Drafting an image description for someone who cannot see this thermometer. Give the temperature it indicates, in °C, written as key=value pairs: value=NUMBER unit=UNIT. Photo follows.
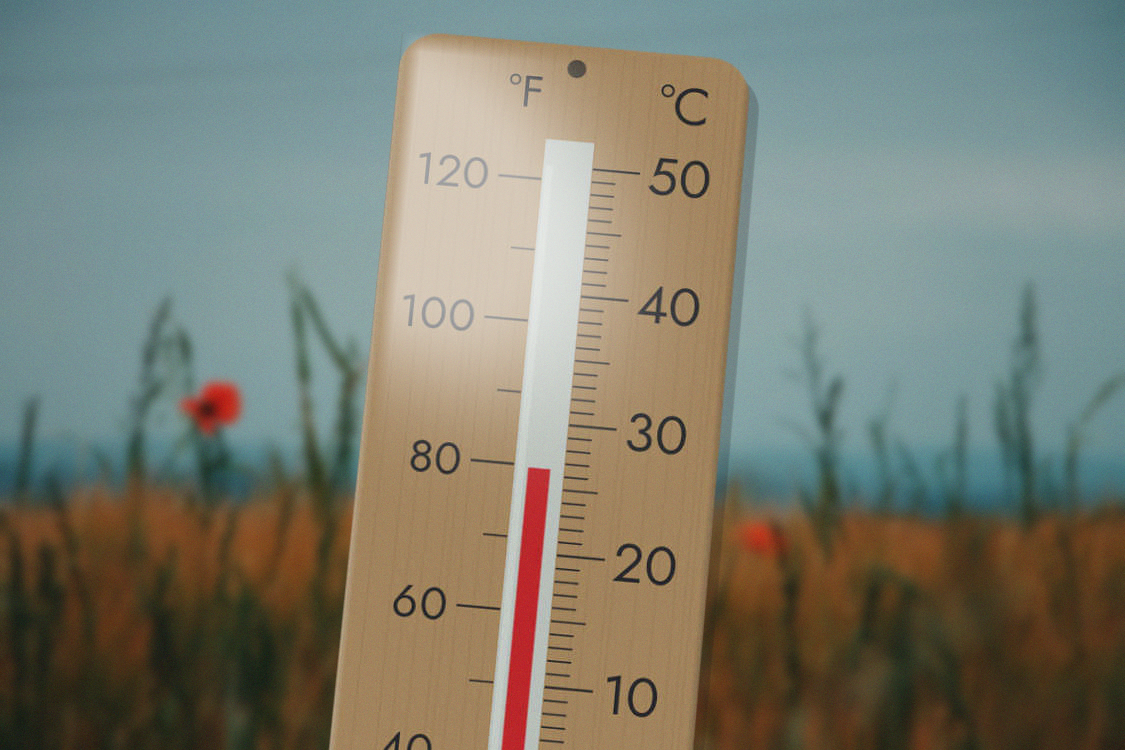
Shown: value=26.5 unit=°C
